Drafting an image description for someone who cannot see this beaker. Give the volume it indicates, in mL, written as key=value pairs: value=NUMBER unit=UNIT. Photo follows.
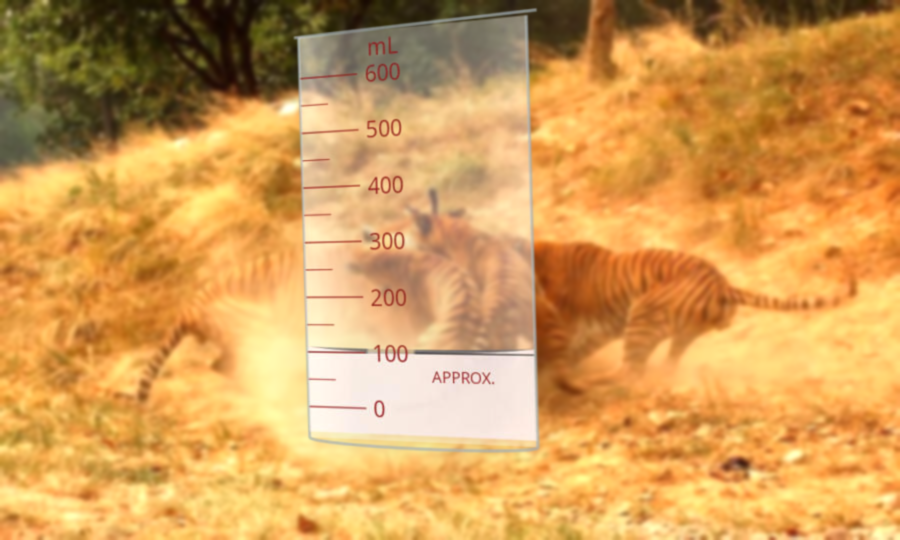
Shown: value=100 unit=mL
